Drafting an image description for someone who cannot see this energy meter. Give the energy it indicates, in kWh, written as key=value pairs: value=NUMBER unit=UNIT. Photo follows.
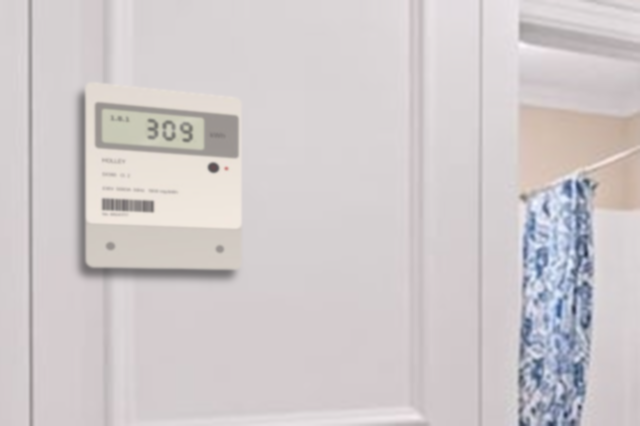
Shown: value=309 unit=kWh
